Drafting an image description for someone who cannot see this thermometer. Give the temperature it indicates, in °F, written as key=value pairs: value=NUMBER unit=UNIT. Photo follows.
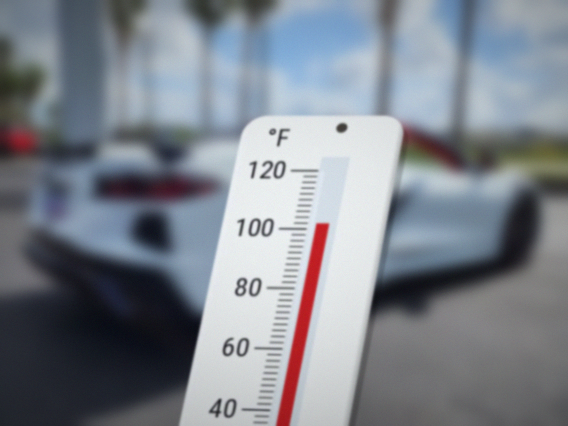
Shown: value=102 unit=°F
